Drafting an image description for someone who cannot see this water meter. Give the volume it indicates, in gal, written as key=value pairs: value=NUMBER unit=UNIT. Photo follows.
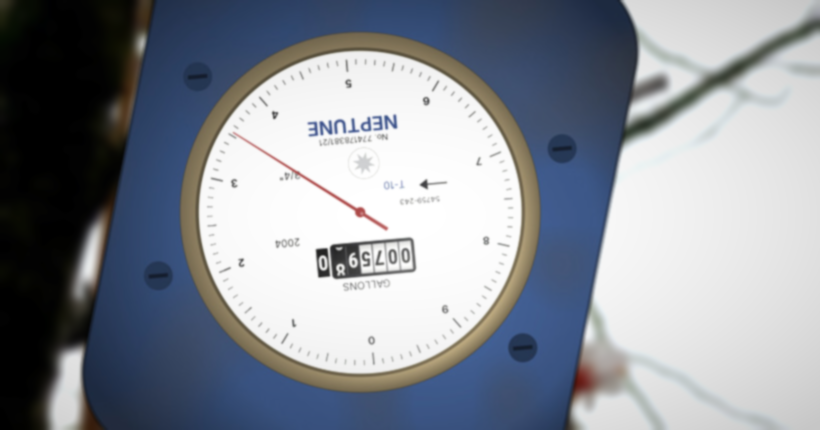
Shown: value=75983.5 unit=gal
